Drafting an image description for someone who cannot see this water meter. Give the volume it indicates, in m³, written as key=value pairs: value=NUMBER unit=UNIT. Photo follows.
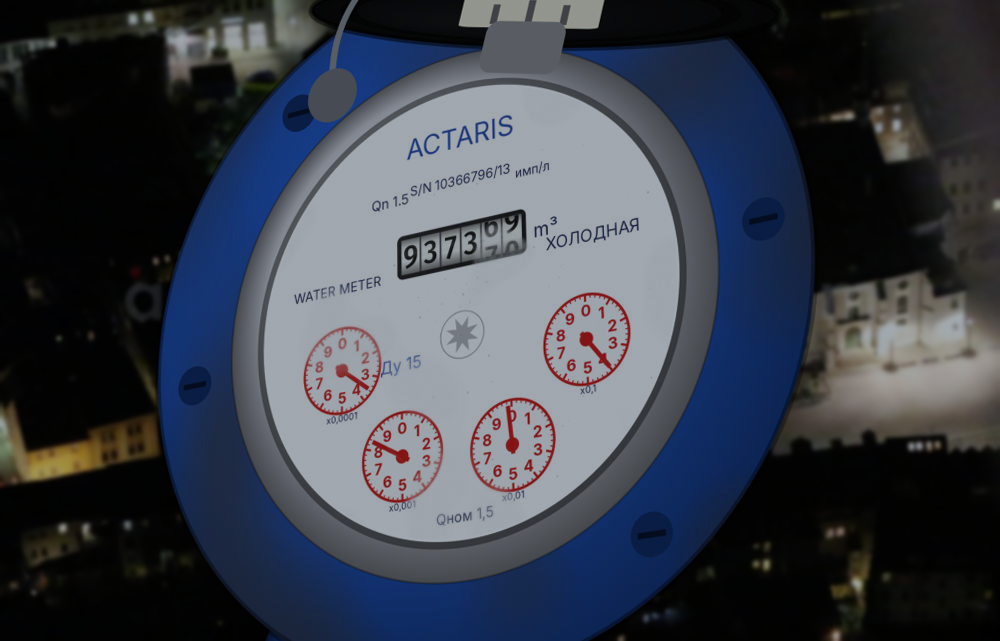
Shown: value=937369.3983 unit=m³
